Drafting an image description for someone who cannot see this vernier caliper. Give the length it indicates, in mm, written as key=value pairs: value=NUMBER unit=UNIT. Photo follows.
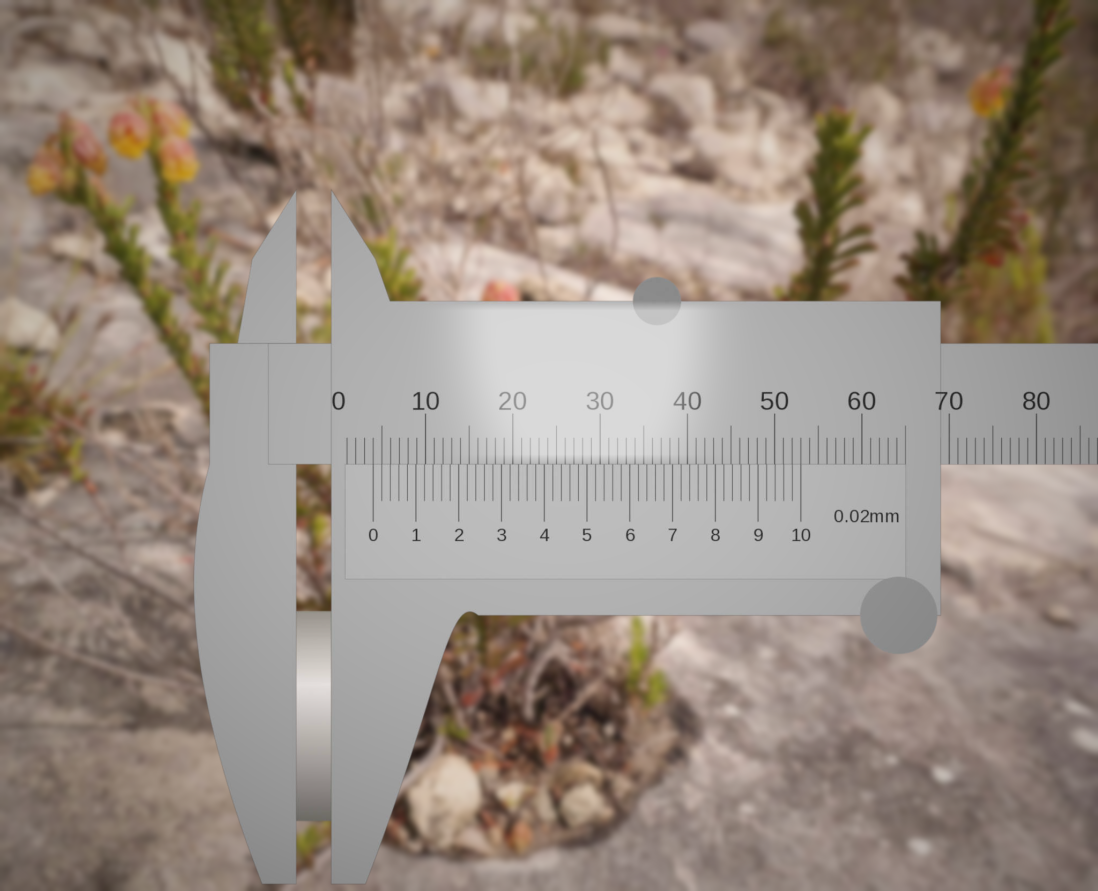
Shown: value=4.0 unit=mm
